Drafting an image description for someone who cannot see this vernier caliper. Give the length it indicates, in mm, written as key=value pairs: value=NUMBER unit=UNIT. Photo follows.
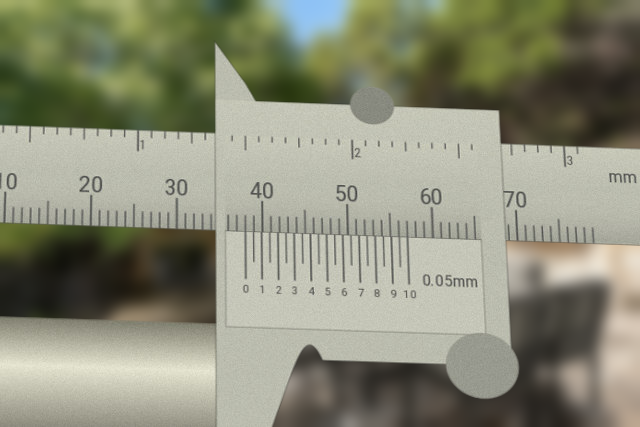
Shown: value=38.0 unit=mm
